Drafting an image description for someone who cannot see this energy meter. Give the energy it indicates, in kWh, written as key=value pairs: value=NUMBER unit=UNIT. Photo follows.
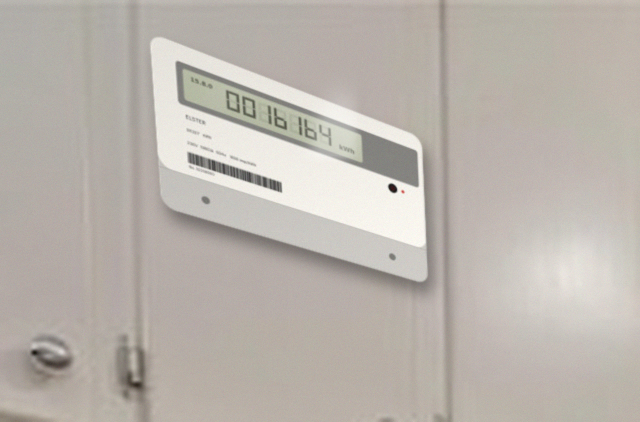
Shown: value=16164 unit=kWh
